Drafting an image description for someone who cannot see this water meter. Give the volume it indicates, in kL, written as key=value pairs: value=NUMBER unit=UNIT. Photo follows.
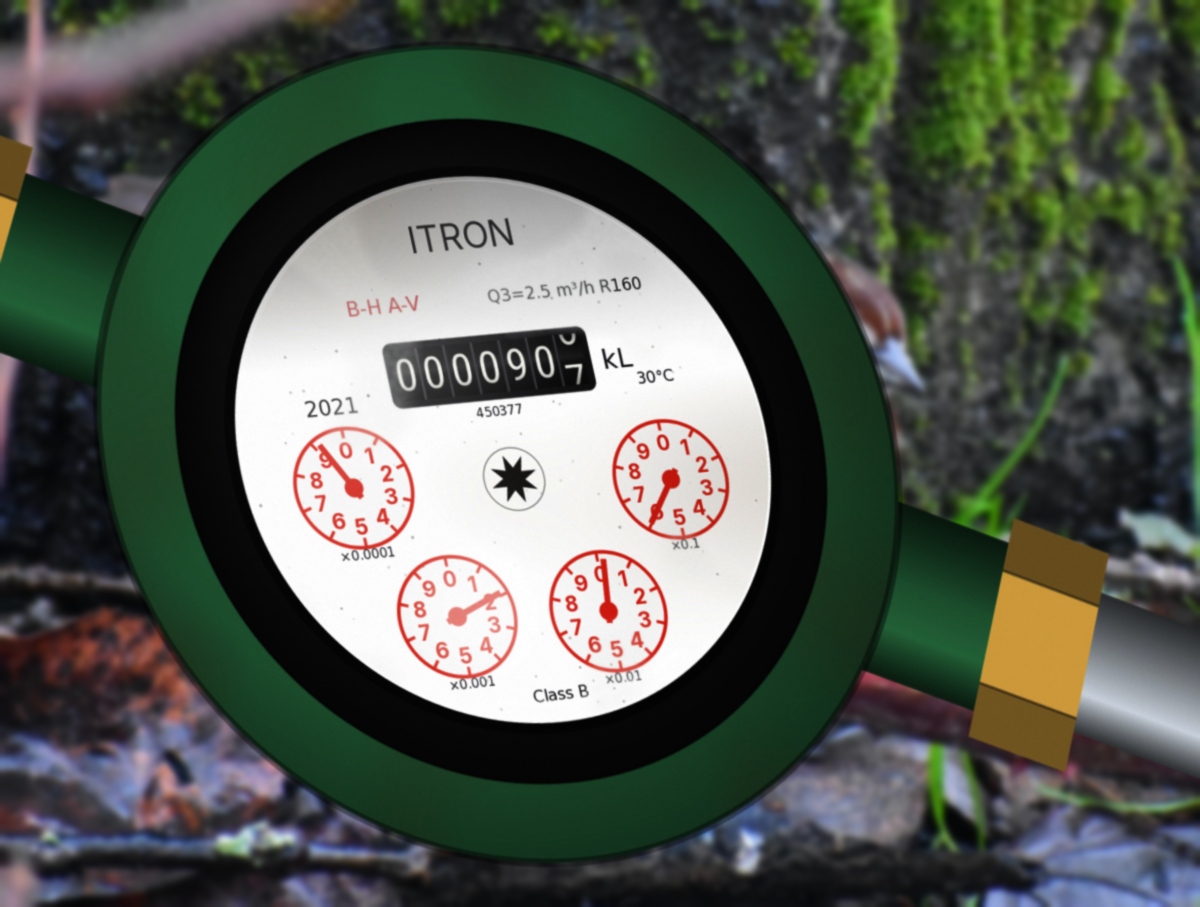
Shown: value=906.6019 unit=kL
